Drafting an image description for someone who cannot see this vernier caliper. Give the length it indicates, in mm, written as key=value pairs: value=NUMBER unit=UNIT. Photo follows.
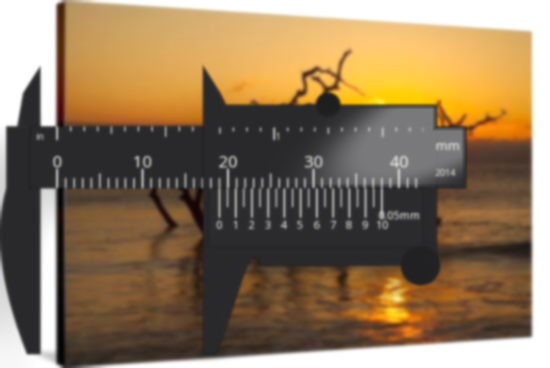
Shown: value=19.0 unit=mm
